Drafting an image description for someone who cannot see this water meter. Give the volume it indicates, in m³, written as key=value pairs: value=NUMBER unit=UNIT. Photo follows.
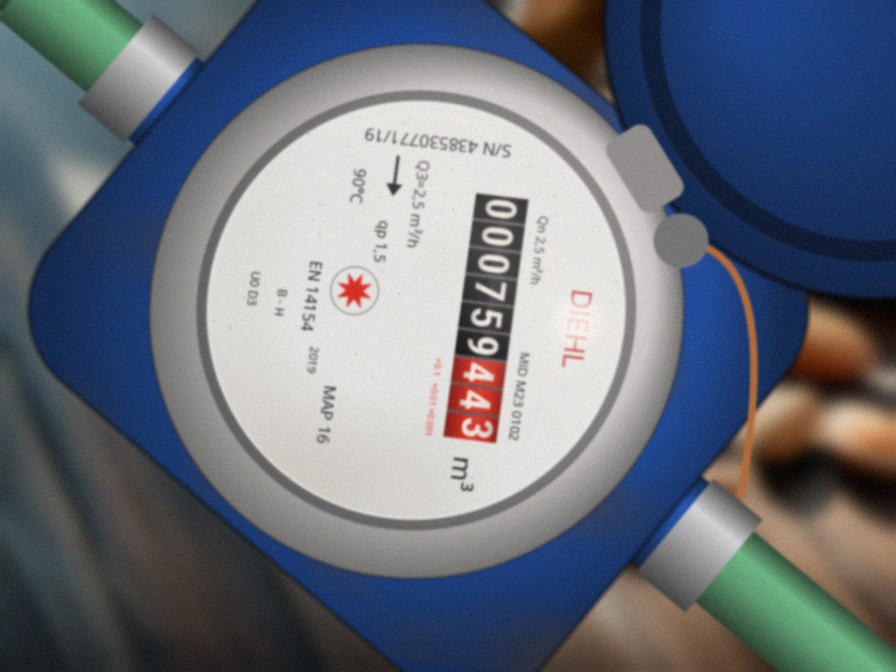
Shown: value=759.443 unit=m³
